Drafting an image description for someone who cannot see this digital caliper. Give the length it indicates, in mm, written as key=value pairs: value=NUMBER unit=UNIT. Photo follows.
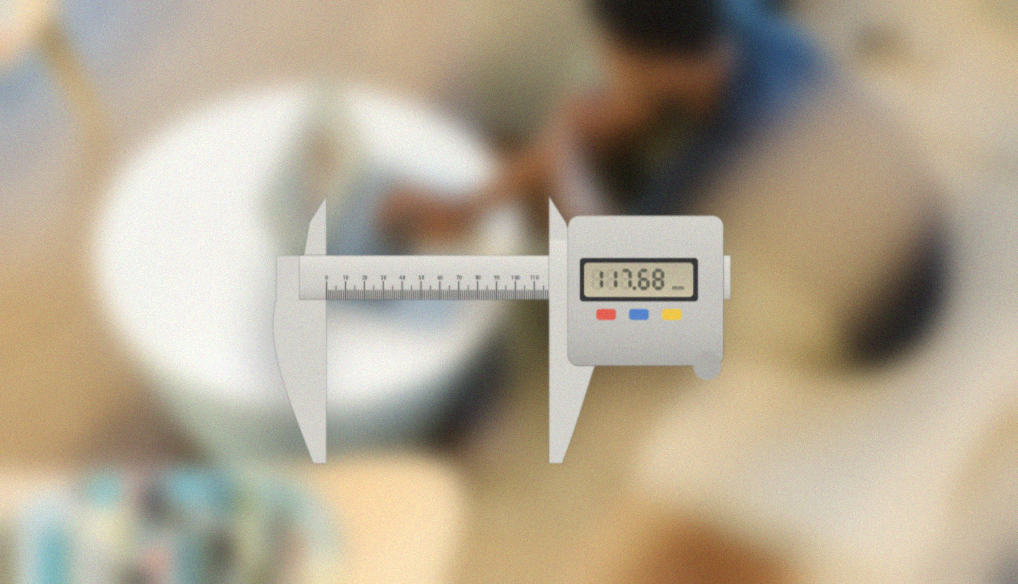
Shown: value=117.68 unit=mm
